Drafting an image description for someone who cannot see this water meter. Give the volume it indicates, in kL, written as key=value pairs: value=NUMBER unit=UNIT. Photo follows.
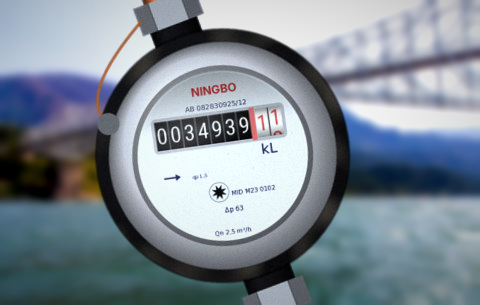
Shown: value=34939.11 unit=kL
